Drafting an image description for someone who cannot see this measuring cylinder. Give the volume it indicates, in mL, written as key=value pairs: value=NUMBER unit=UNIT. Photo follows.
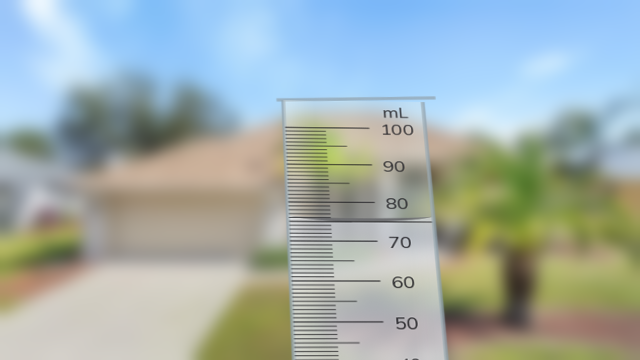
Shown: value=75 unit=mL
